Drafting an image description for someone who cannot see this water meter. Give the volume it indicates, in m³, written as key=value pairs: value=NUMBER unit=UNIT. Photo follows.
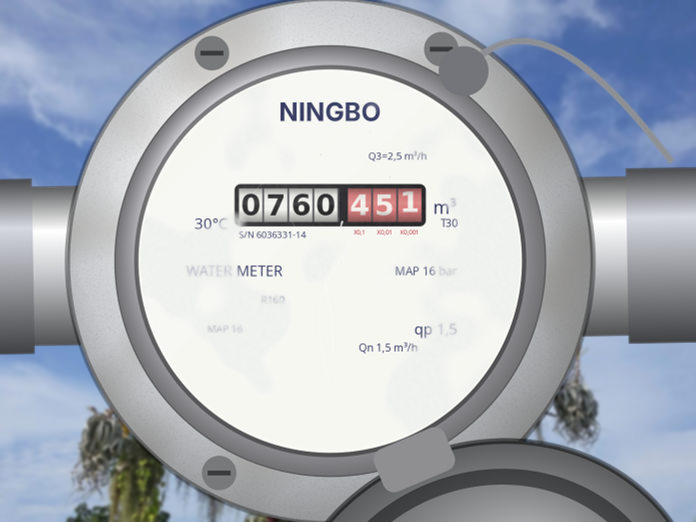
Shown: value=760.451 unit=m³
